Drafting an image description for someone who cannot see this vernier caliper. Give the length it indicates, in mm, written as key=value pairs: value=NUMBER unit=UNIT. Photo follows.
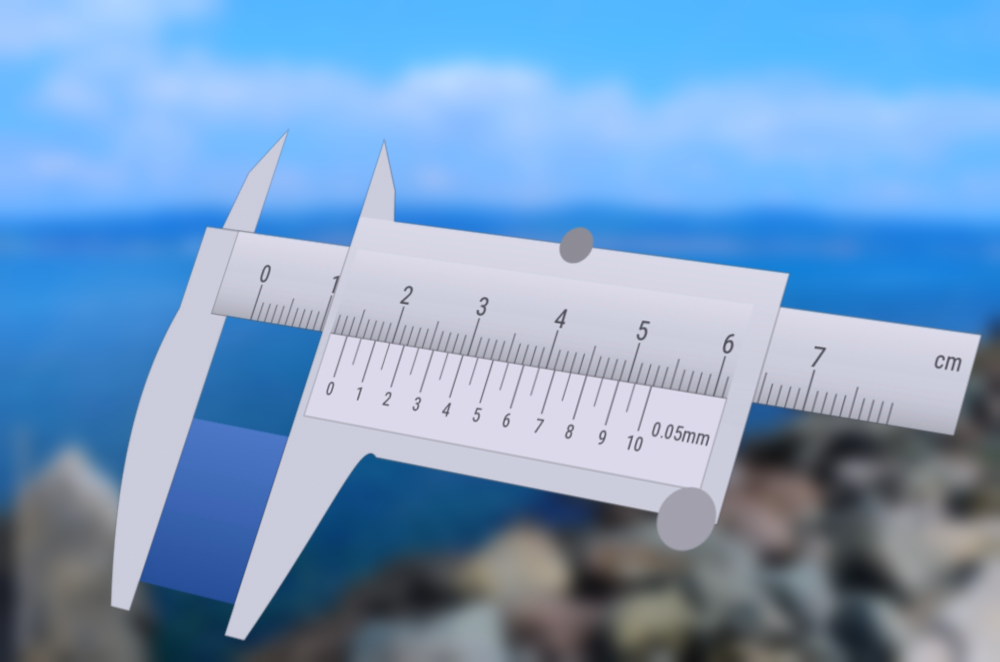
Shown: value=13.8 unit=mm
